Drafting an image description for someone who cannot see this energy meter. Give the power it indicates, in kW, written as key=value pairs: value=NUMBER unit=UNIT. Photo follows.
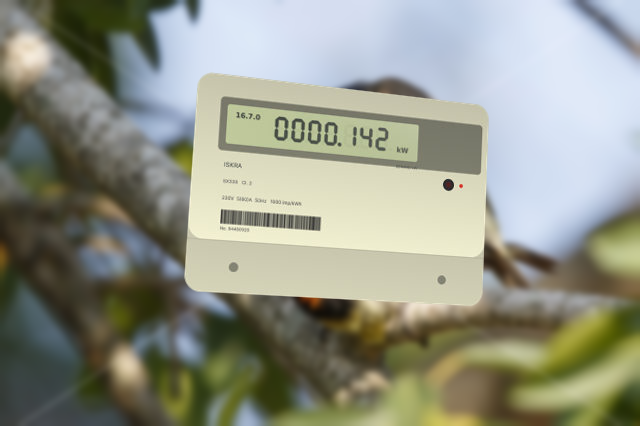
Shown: value=0.142 unit=kW
